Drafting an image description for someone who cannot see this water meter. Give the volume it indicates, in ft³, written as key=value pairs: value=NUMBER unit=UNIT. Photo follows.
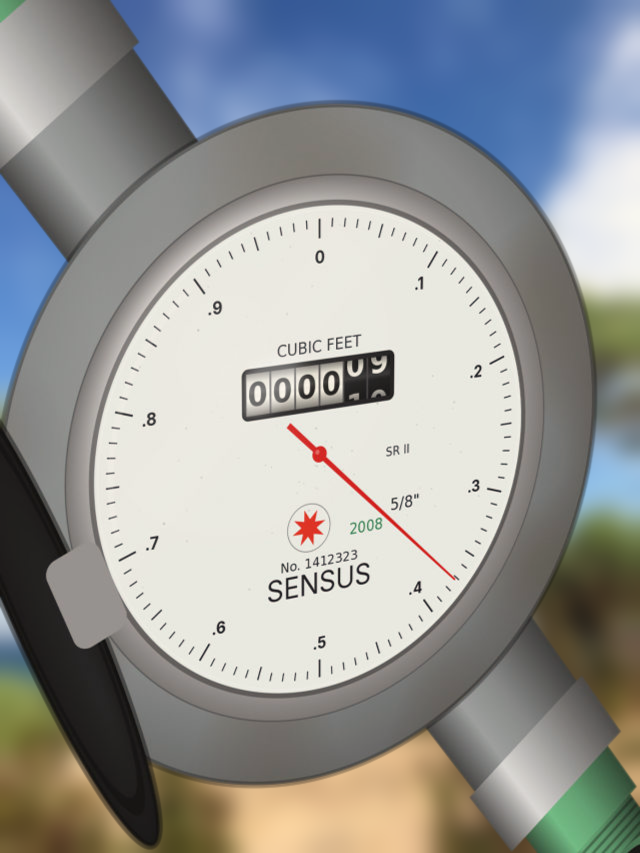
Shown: value=9.37 unit=ft³
